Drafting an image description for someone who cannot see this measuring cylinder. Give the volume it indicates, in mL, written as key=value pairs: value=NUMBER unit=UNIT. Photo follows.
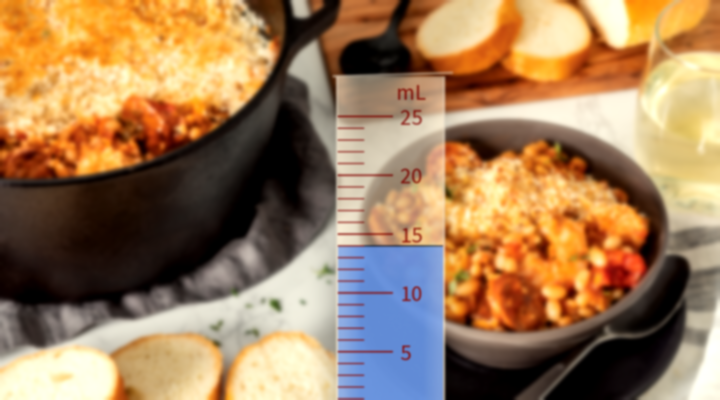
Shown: value=14 unit=mL
